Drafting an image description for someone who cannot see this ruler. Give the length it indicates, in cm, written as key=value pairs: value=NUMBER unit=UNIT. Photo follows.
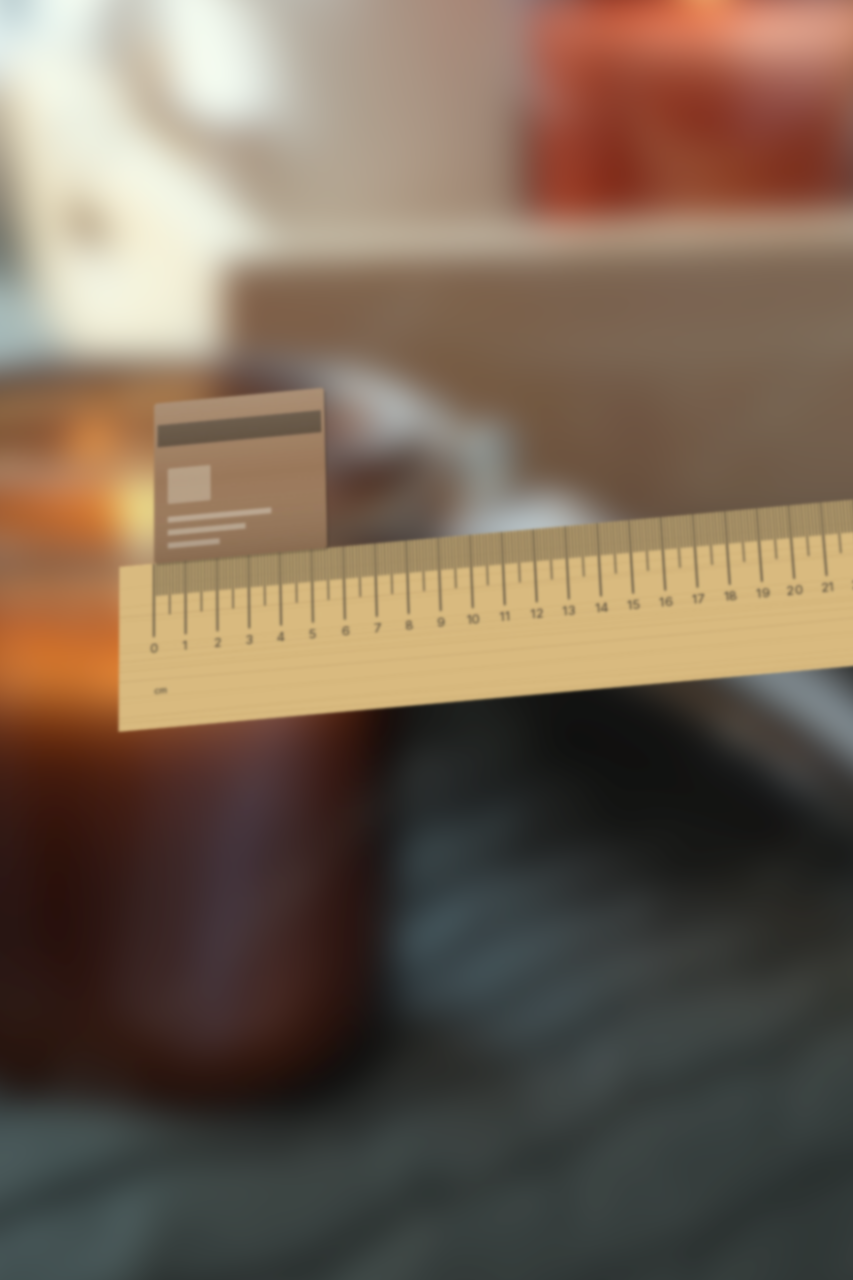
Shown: value=5.5 unit=cm
